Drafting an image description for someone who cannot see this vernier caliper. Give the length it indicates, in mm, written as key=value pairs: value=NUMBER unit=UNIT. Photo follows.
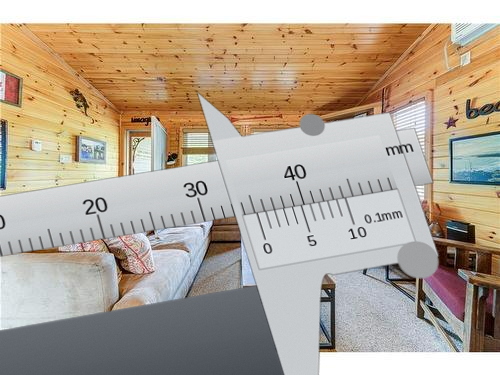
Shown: value=35.2 unit=mm
